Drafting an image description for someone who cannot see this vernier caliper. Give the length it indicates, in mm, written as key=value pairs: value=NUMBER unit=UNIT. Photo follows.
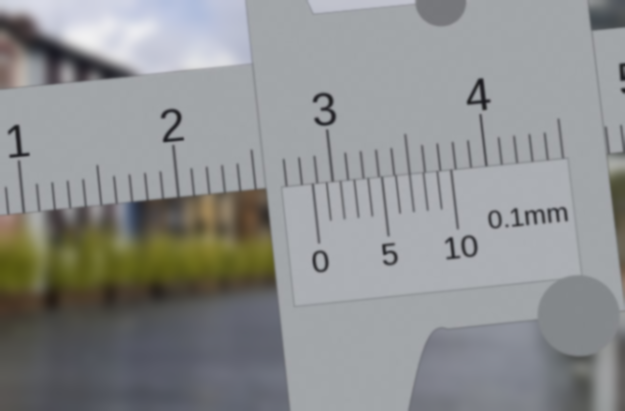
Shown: value=28.7 unit=mm
